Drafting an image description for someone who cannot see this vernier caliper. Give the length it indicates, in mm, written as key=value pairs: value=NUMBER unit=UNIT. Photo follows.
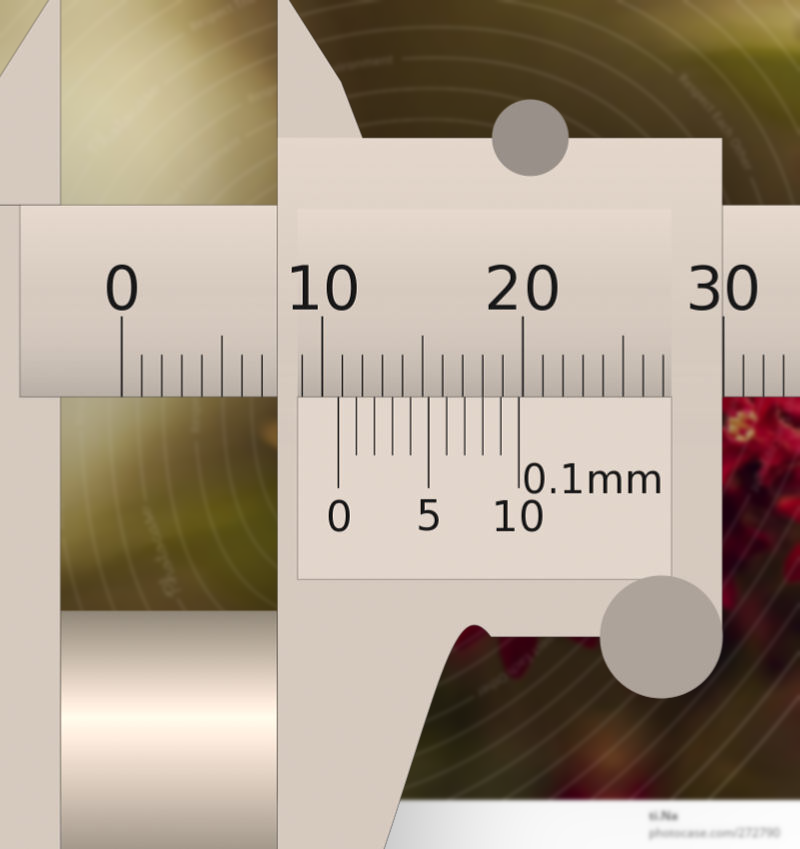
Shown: value=10.8 unit=mm
